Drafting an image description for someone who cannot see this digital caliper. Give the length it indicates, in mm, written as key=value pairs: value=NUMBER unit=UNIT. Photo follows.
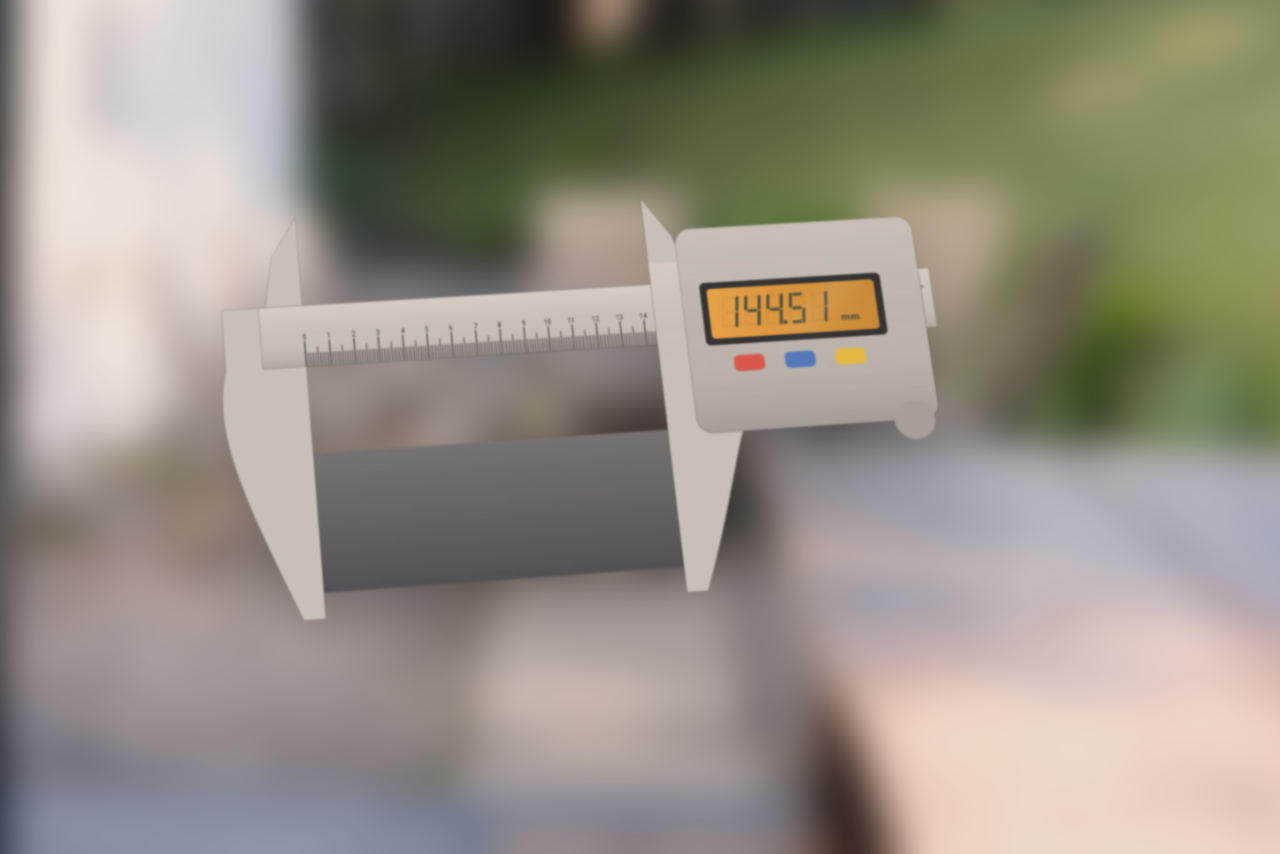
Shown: value=144.51 unit=mm
